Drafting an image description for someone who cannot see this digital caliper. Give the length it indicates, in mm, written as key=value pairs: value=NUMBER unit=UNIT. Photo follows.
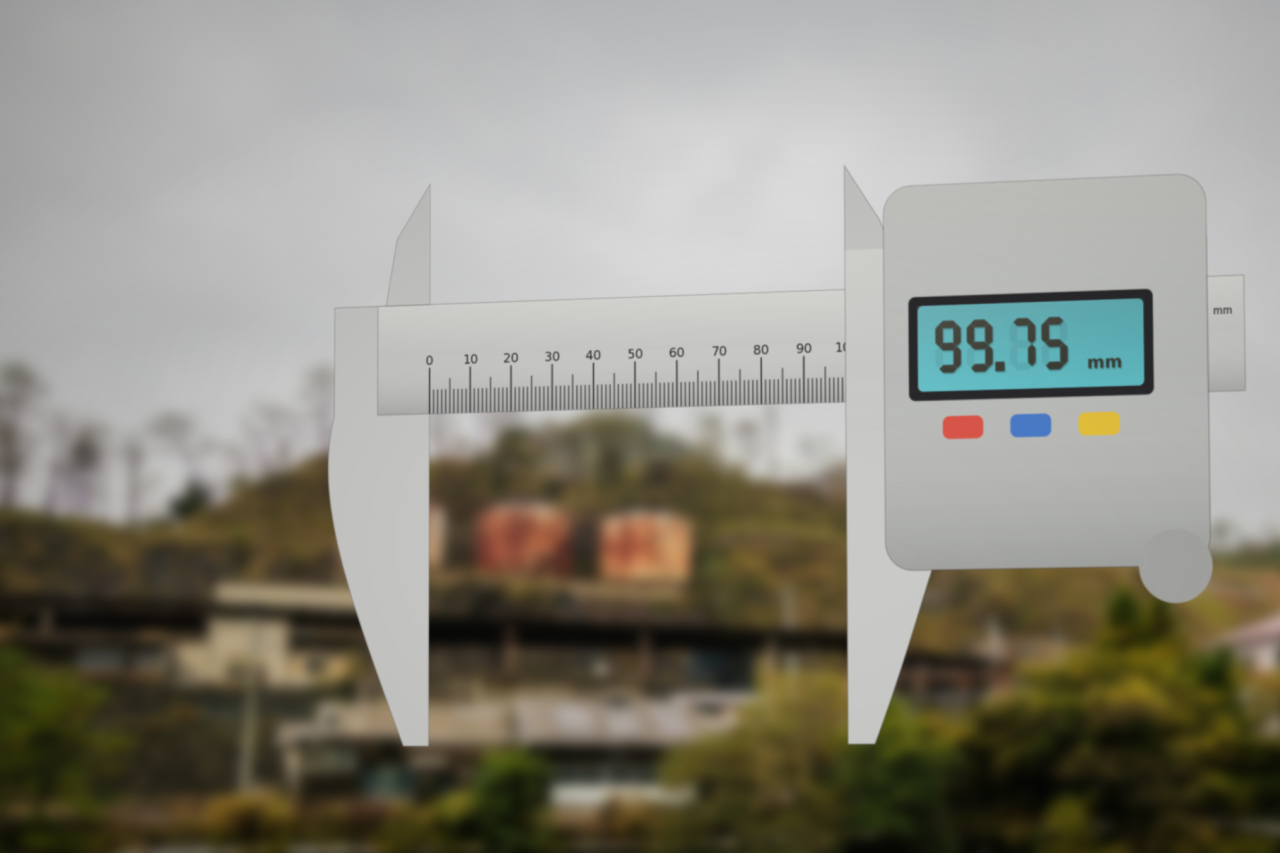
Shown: value=99.75 unit=mm
